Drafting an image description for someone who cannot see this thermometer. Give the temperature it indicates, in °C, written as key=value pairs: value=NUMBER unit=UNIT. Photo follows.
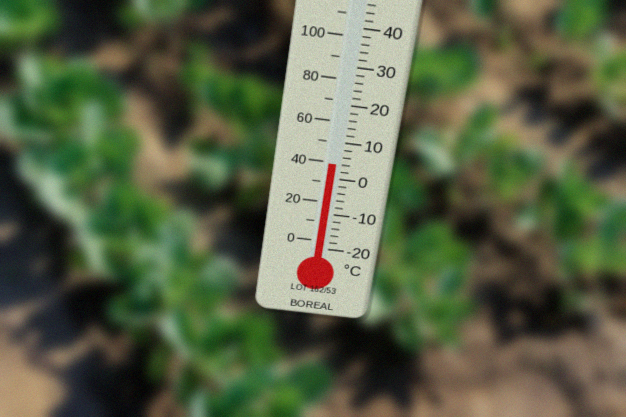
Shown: value=4 unit=°C
